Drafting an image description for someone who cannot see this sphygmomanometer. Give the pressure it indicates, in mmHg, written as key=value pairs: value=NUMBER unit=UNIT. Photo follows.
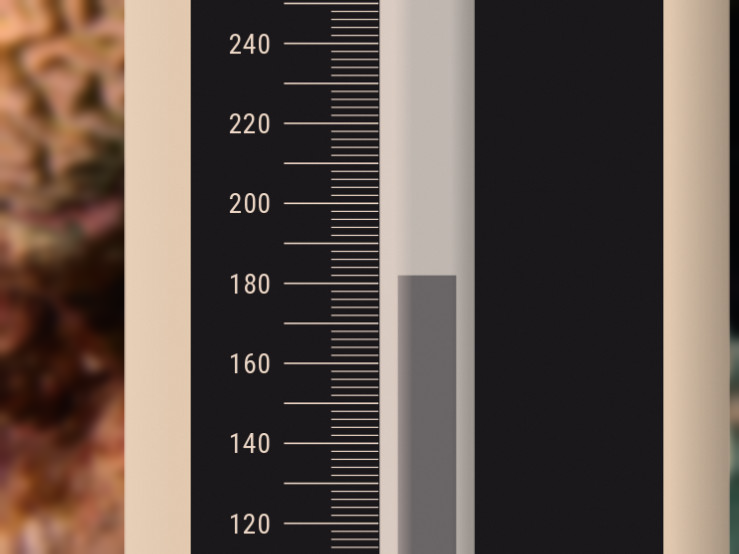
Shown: value=182 unit=mmHg
